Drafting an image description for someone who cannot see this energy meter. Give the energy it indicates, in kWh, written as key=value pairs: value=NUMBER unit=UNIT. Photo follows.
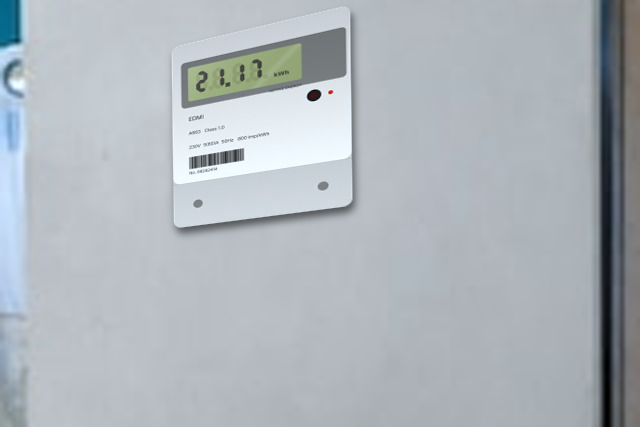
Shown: value=21.17 unit=kWh
